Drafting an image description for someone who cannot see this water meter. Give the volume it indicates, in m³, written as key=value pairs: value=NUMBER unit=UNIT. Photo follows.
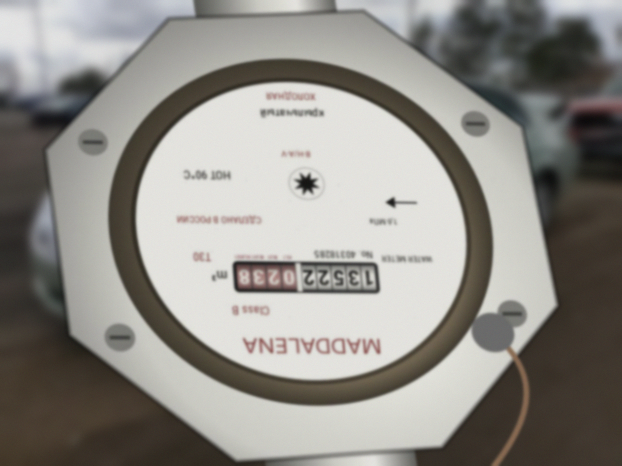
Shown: value=13522.0238 unit=m³
